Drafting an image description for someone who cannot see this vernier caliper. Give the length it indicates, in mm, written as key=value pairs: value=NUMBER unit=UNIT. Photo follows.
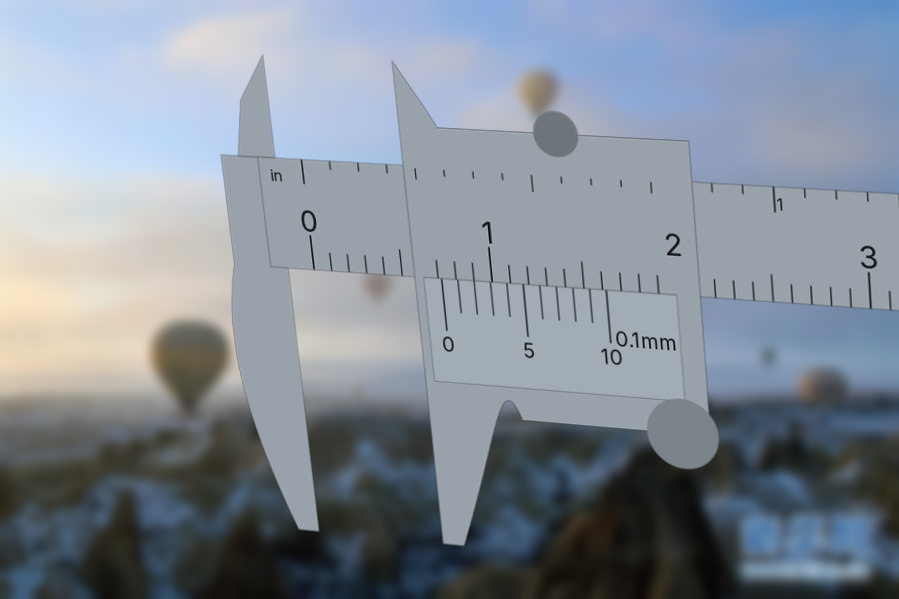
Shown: value=7.2 unit=mm
